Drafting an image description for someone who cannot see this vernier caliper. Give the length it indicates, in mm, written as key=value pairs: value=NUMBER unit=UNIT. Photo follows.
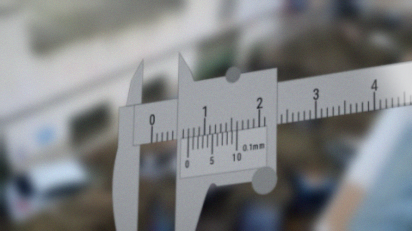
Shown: value=7.0 unit=mm
